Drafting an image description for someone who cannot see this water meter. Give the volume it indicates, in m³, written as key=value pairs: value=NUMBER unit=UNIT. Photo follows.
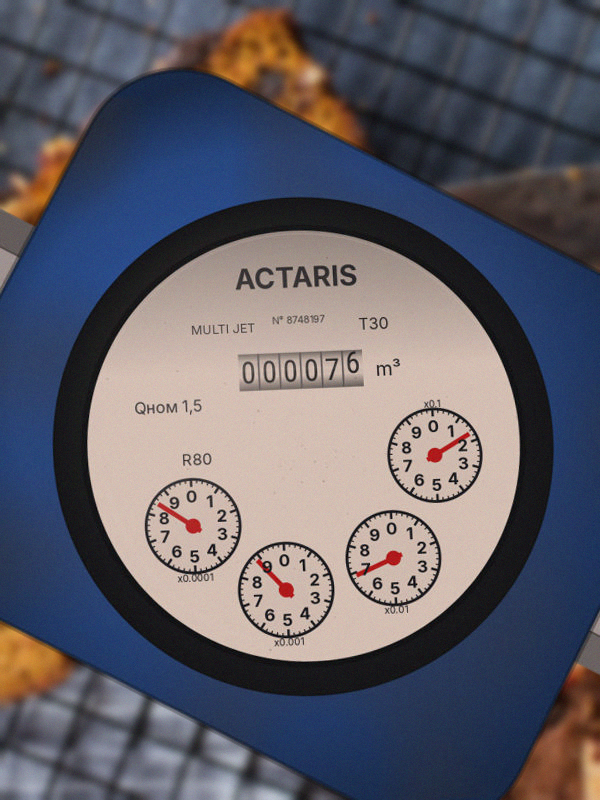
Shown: value=76.1688 unit=m³
